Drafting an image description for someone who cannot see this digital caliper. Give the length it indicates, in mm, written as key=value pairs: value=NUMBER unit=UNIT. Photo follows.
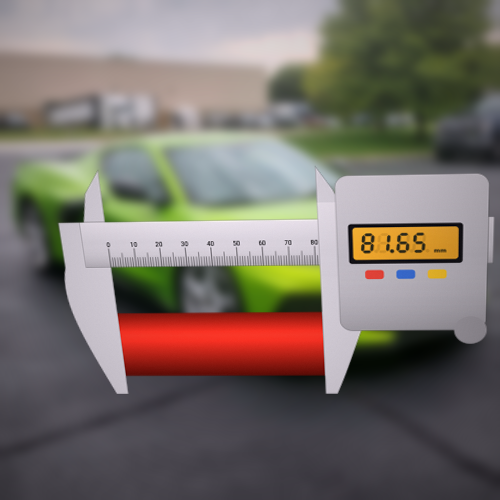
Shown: value=81.65 unit=mm
